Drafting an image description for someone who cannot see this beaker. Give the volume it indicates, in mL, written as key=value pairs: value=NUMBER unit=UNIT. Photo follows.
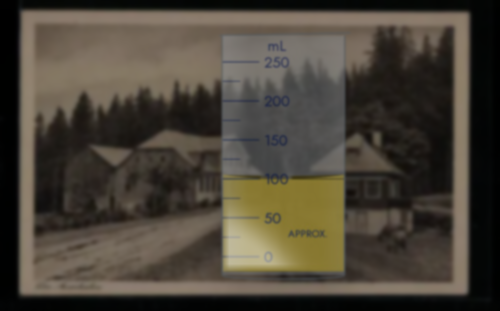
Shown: value=100 unit=mL
